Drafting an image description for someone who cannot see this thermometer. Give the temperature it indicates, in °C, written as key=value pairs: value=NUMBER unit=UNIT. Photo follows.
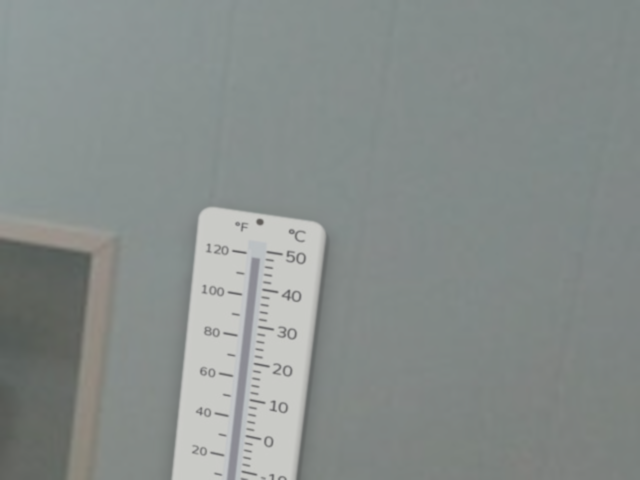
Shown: value=48 unit=°C
